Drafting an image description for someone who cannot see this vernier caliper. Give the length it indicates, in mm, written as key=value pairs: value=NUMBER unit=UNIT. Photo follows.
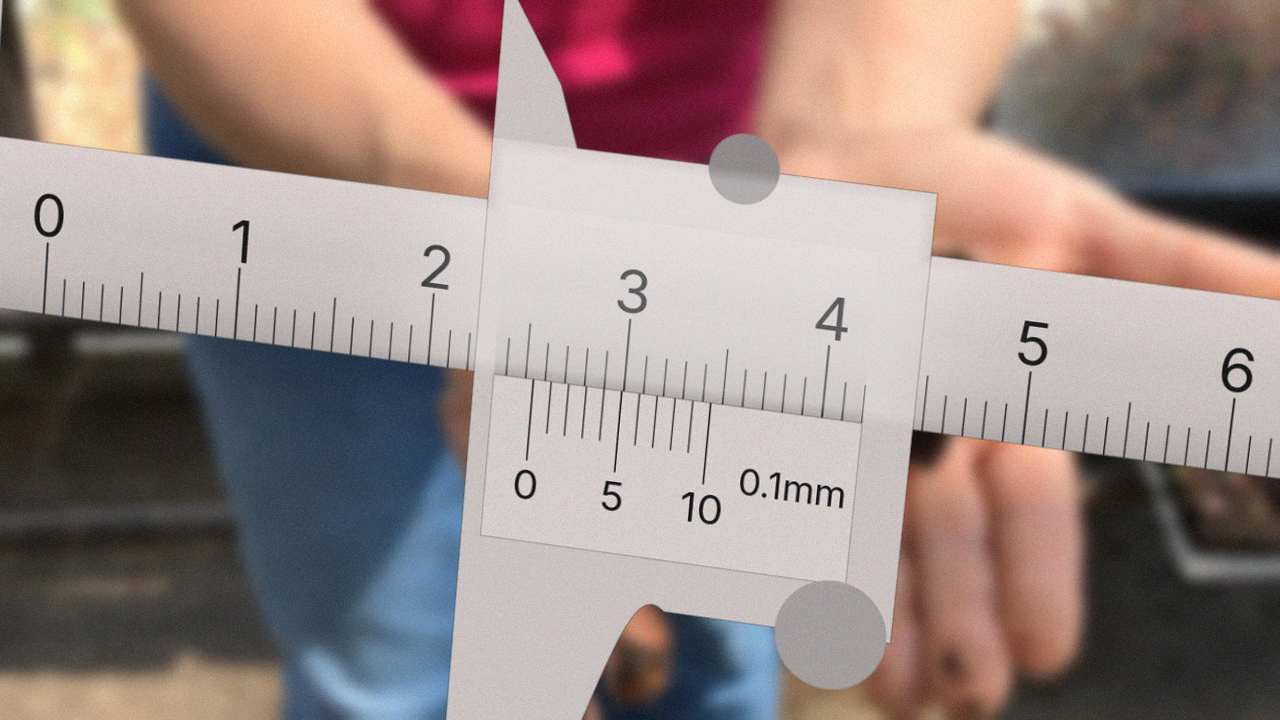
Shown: value=25.4 unit=mm
